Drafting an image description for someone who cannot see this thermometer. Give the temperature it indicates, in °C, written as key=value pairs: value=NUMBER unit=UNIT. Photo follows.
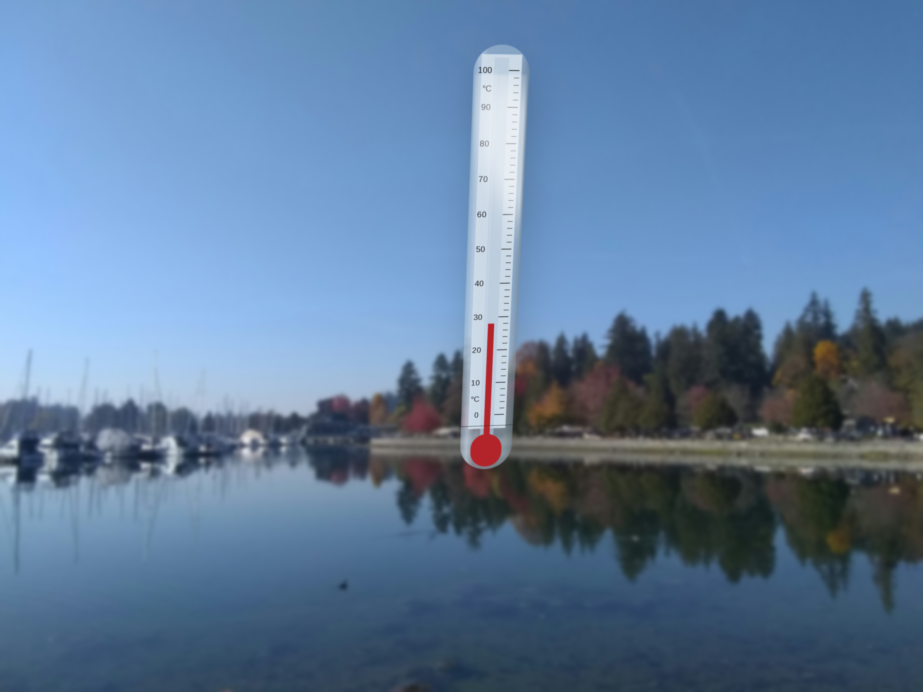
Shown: value=28 unit=°C
